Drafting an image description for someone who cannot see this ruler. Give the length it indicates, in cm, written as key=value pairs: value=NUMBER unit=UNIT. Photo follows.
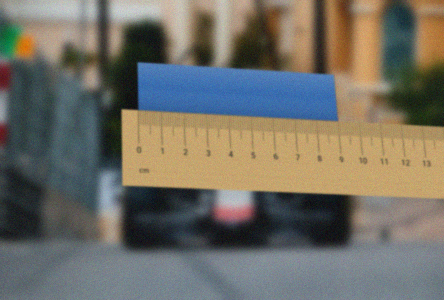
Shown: value=9 unit=cm
